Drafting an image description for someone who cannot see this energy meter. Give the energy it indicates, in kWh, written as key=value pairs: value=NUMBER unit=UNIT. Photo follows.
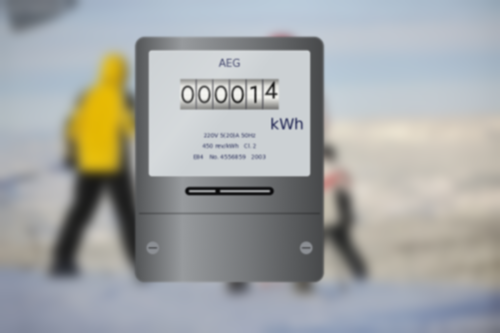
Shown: value=14 unit=kWh
